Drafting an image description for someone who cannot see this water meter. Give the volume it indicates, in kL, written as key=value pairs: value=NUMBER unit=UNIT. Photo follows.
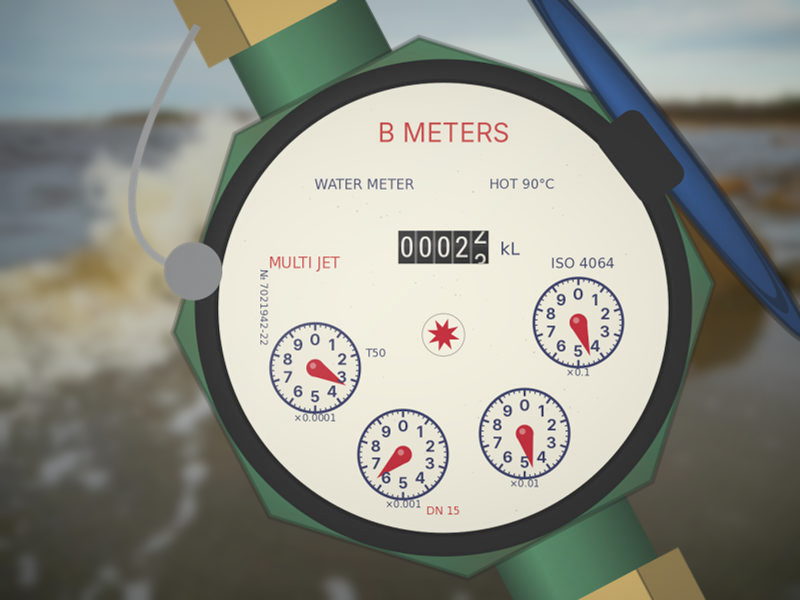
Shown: value=22.4463 unit=kL
